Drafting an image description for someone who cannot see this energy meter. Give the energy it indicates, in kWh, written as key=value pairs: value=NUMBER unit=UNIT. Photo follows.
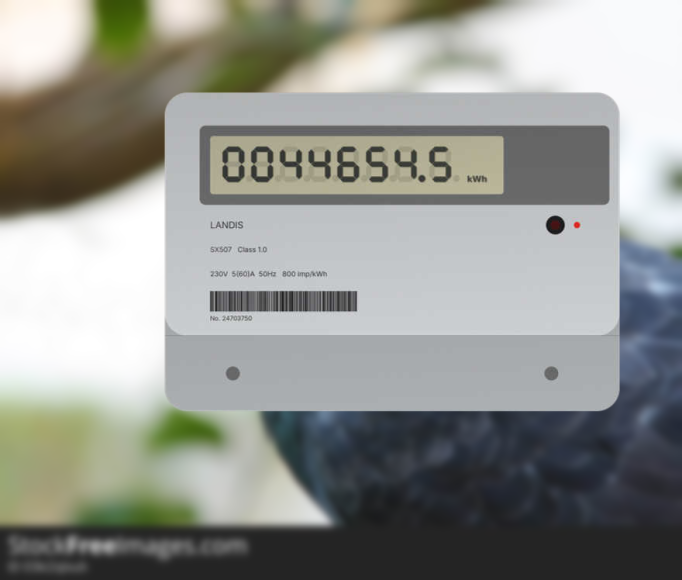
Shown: value=44654.5 unit=kWh
